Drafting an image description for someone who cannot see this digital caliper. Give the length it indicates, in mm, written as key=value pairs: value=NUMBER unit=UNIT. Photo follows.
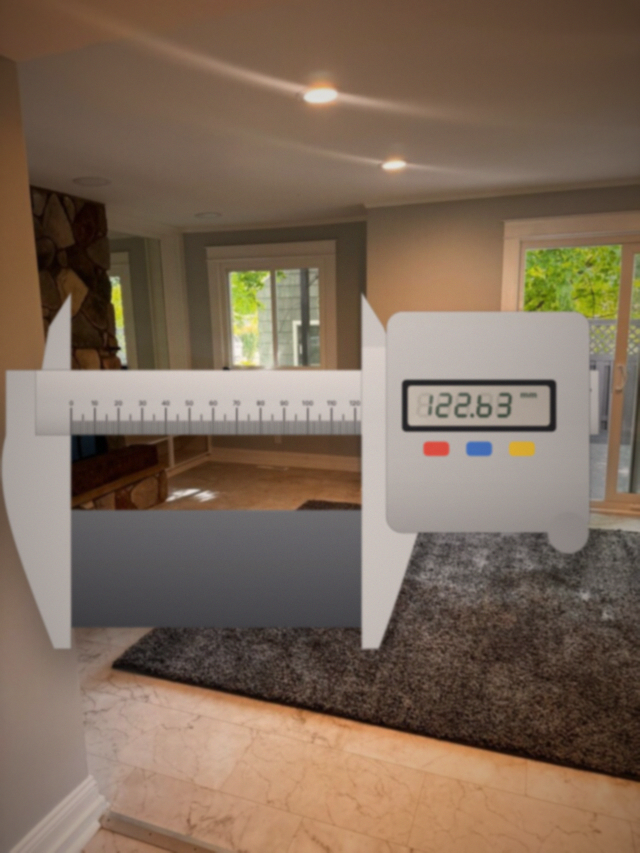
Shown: value=122.63 unit=mm
